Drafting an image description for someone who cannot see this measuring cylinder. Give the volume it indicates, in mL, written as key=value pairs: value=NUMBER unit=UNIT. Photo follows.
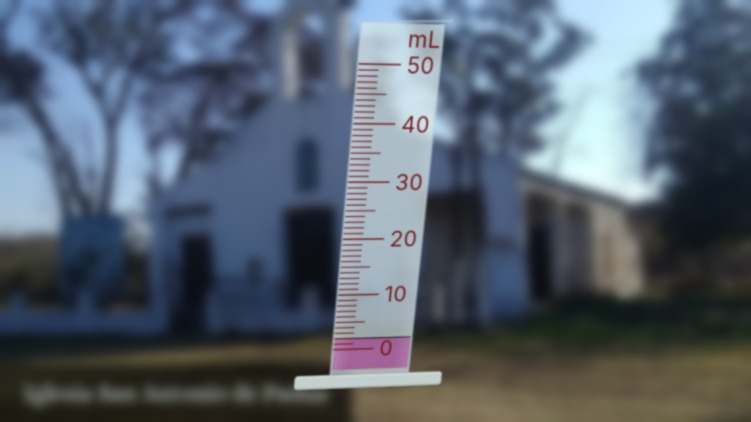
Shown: value=2 unit=mL
